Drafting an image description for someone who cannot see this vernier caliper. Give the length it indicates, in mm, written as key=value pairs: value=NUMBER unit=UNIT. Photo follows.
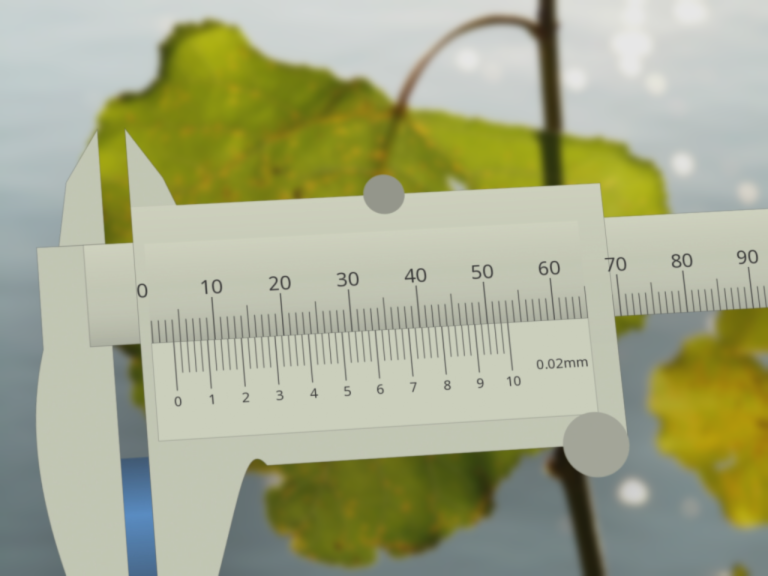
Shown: value=4.0 unit=mm
